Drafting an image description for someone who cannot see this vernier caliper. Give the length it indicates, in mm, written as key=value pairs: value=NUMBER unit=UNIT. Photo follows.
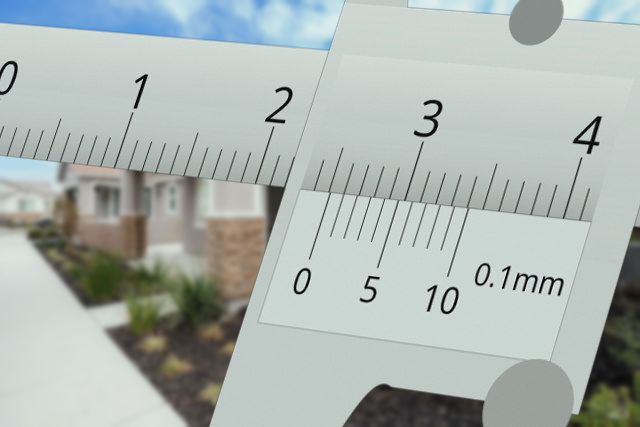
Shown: value=25.1 unit=mm
